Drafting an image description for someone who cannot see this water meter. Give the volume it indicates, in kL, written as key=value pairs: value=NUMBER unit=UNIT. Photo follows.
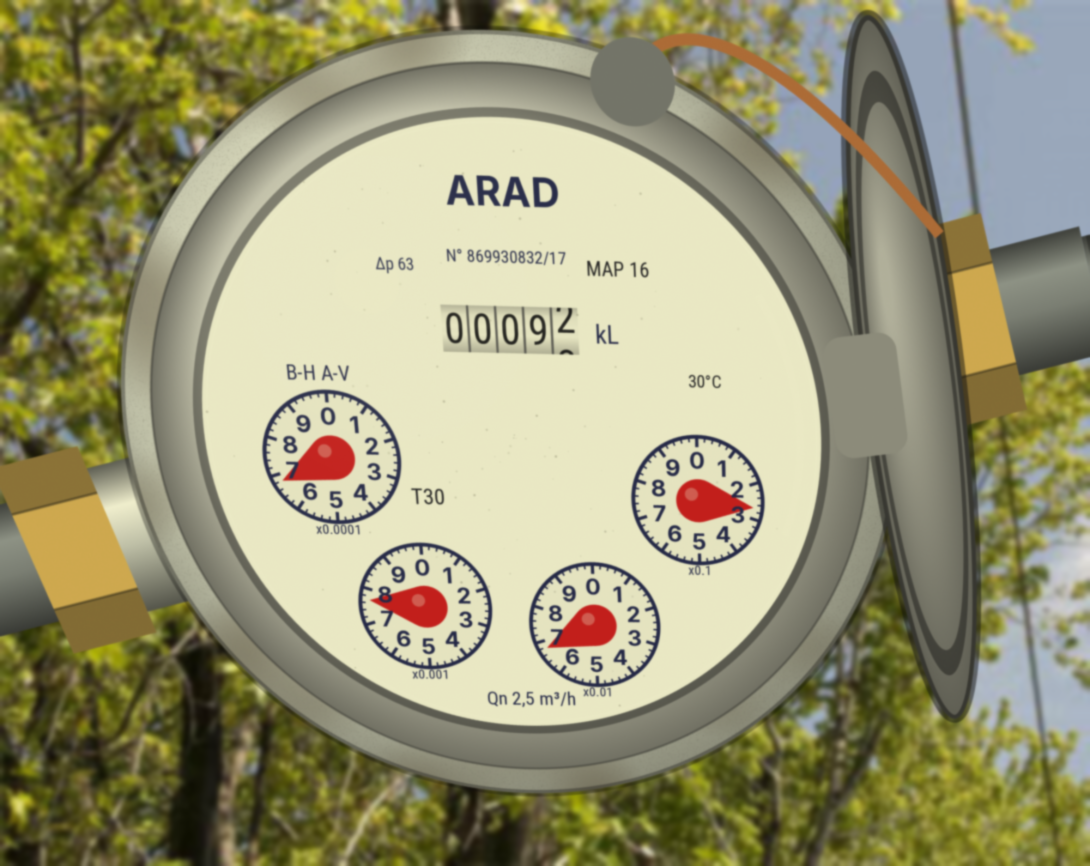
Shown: value=92.2676 unit=kL
